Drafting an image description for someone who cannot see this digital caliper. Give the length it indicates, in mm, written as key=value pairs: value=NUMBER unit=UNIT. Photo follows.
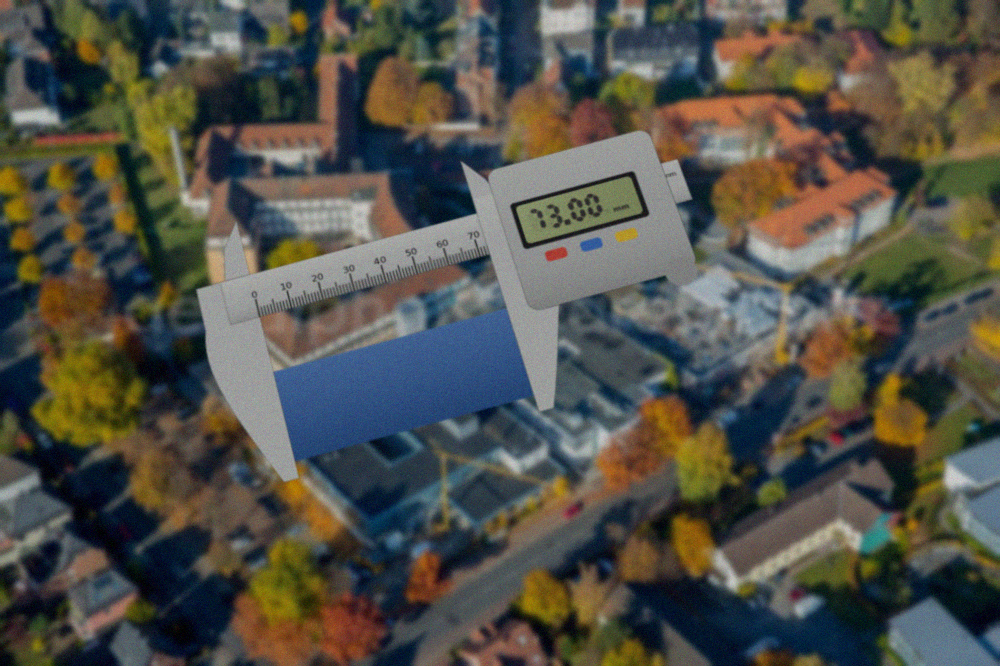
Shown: value=73.00 unit=mm
